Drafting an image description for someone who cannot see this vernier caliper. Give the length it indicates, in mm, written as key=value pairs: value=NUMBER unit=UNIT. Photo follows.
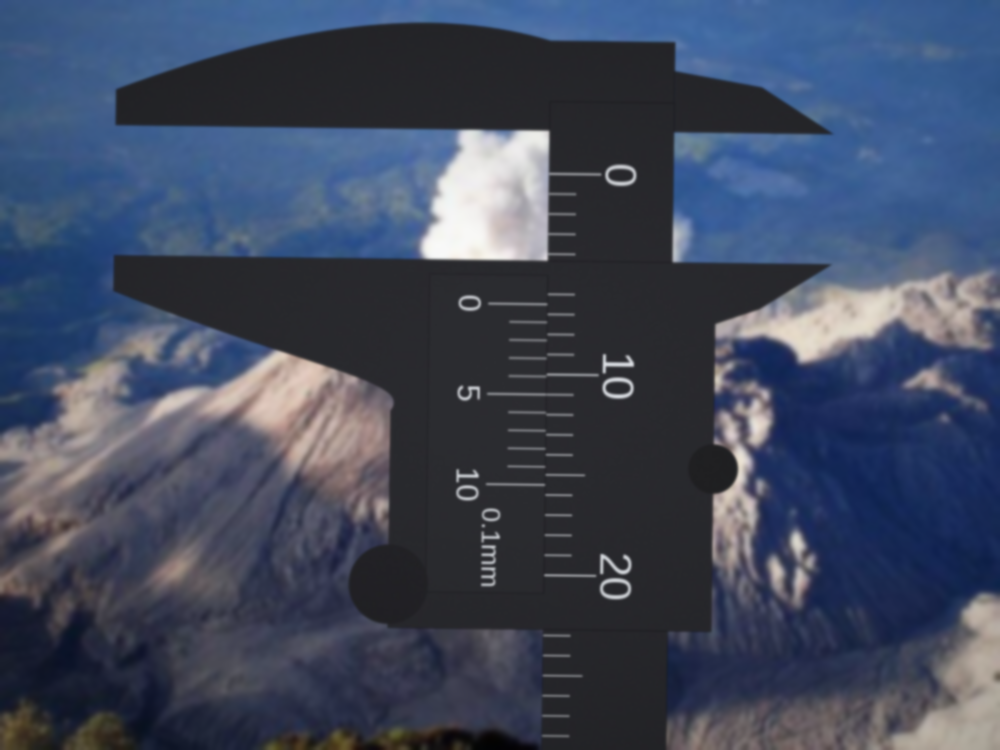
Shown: value=6.5 unit=mm
